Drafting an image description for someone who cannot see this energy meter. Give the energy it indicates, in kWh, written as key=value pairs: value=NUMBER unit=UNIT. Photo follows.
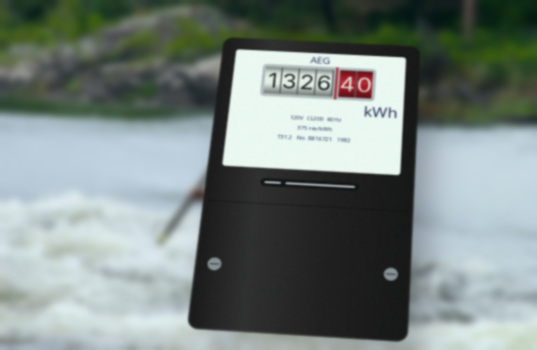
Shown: value=1326.40 unit=kWh
